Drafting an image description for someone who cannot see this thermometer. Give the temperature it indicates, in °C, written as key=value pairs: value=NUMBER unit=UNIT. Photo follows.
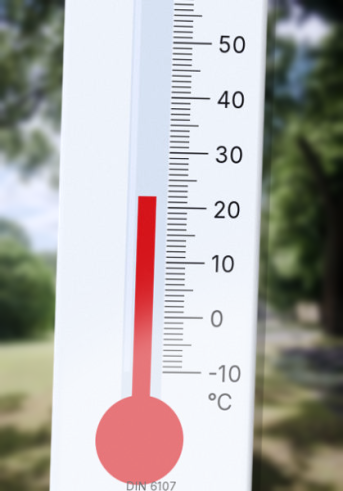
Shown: value=22 unit=°C
